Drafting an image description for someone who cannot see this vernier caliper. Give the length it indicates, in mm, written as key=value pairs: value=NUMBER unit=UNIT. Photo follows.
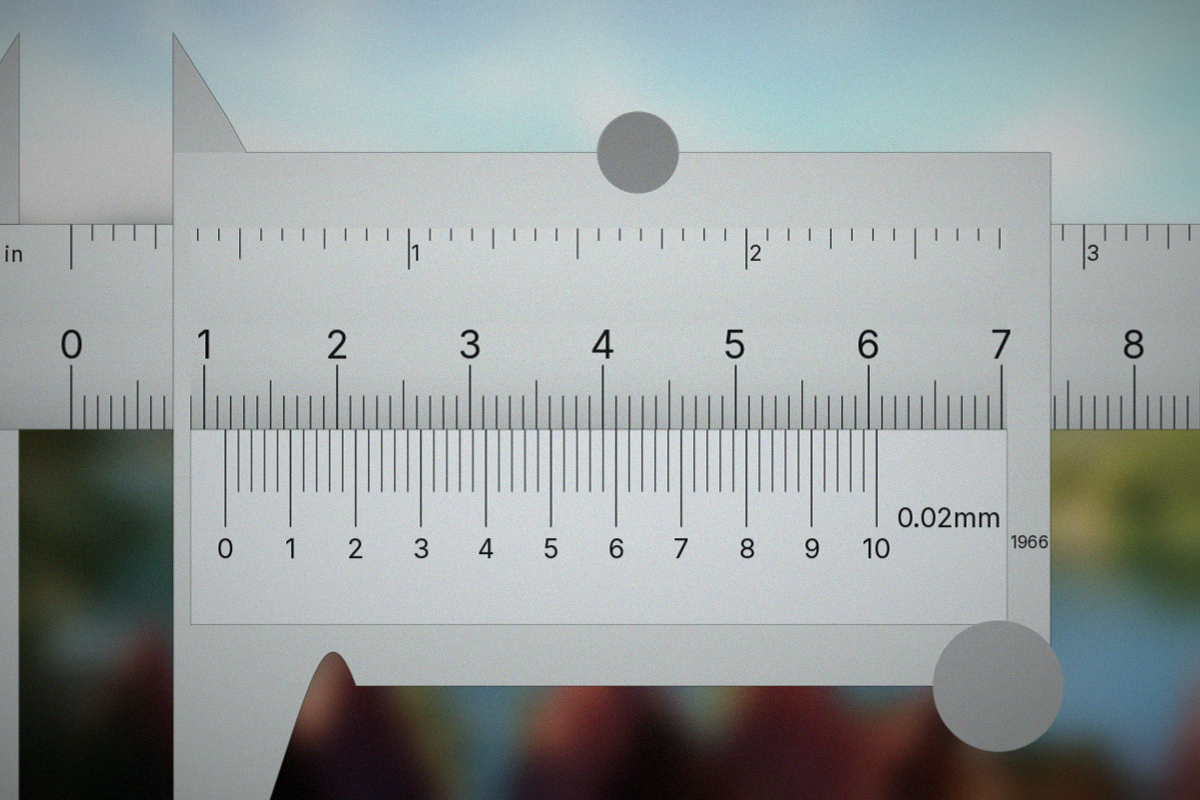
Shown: value=11.6 unit=mm
